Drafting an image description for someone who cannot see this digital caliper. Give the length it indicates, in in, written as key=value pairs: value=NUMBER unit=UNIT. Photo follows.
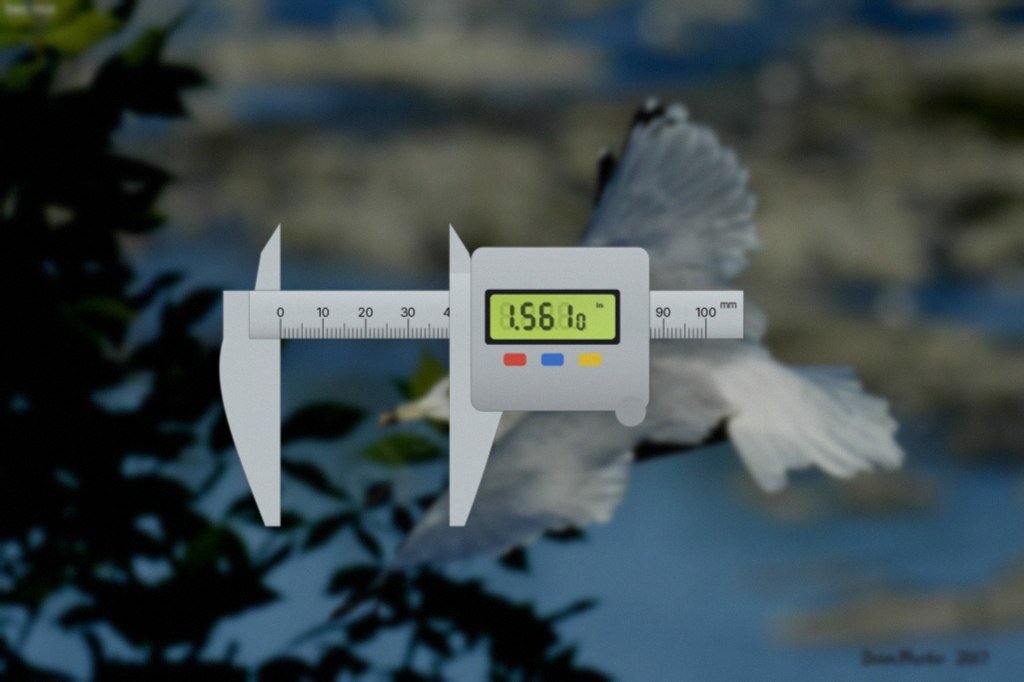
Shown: value=1.5610 unit=in
